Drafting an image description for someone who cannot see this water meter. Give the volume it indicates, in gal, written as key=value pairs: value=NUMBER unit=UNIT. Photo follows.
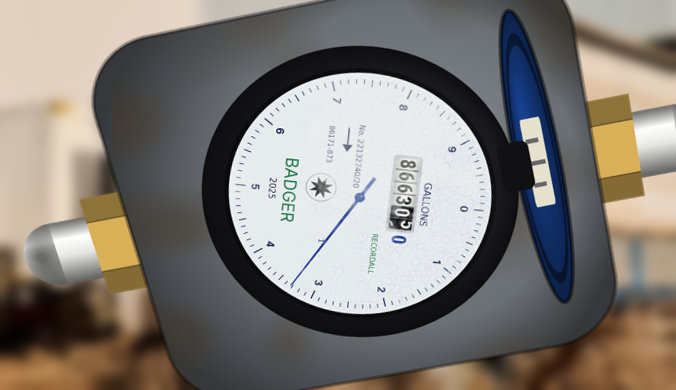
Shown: value=8663053.3 unit=gal
